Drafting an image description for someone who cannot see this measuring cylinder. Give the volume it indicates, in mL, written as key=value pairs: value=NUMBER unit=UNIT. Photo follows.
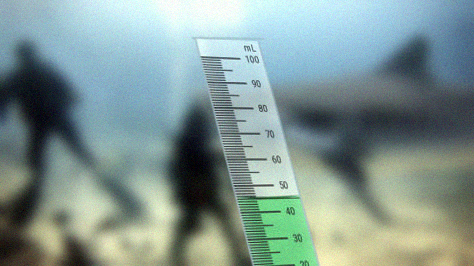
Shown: value=45 unit=mL
